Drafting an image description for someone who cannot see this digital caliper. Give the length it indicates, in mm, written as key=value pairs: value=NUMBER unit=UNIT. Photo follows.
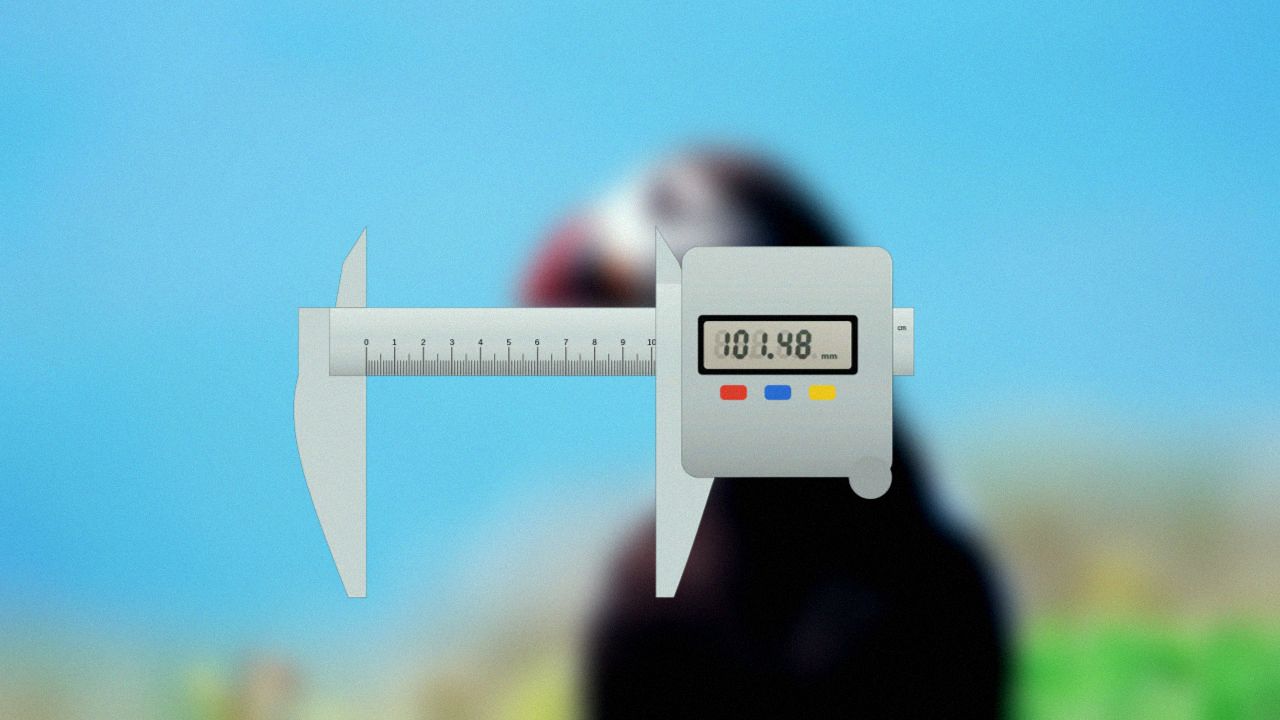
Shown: value=101.48 unit=mm
